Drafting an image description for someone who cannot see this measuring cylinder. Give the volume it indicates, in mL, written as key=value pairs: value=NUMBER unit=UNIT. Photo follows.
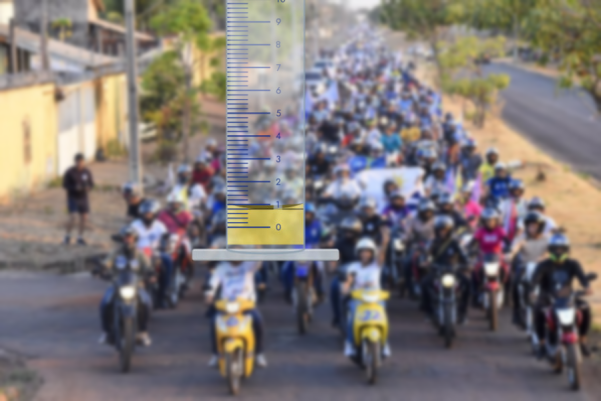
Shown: value=0.8 unit=mL
